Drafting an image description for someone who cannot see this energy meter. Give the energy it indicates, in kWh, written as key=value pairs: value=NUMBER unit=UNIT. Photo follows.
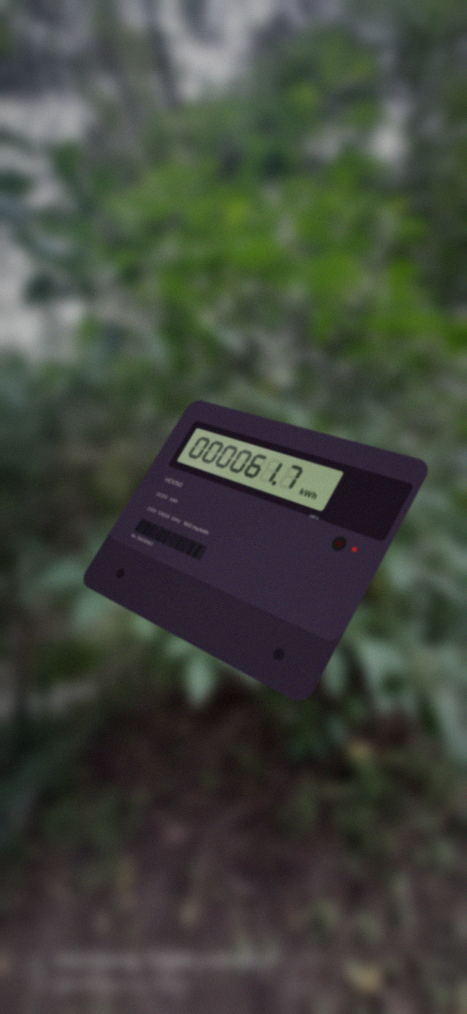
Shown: value=61.7 unit=kWh
